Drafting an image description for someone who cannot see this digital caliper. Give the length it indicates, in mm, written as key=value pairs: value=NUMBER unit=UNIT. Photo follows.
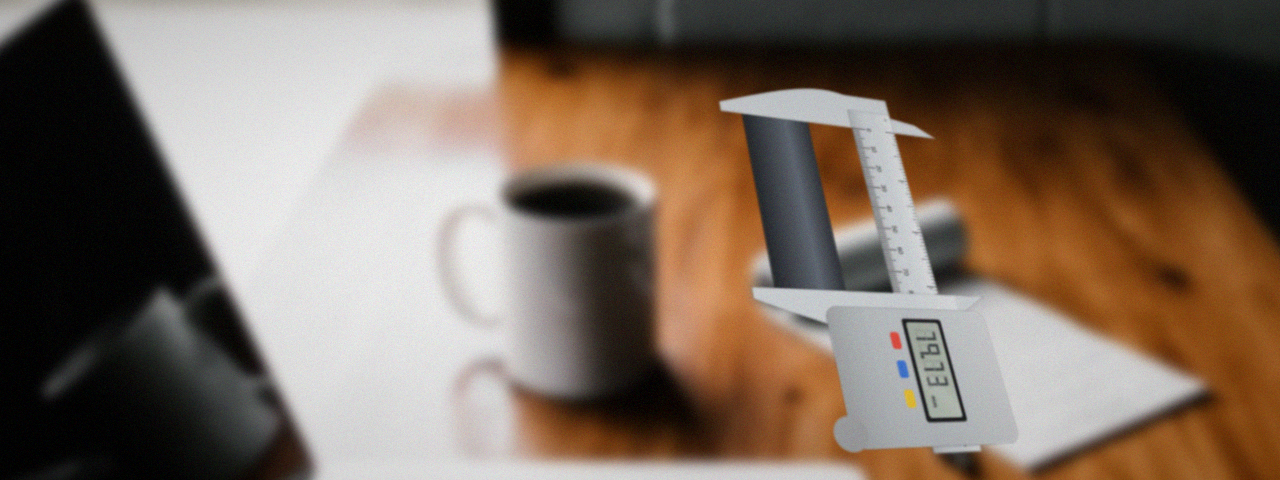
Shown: value=79.73 unit=mm
